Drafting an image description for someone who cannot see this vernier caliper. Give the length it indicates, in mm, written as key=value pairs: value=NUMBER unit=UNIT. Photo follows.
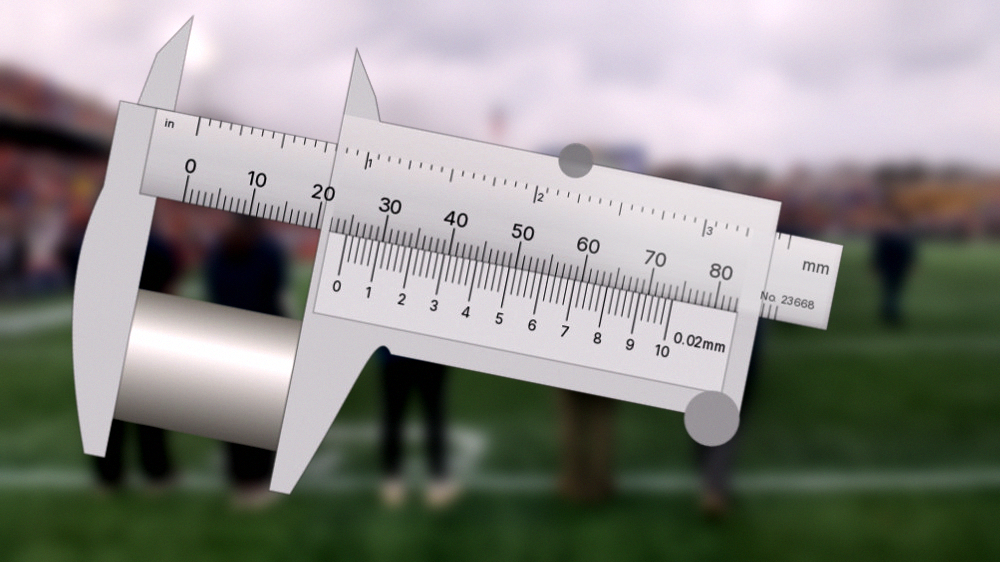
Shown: value=24.6 unit=mm
